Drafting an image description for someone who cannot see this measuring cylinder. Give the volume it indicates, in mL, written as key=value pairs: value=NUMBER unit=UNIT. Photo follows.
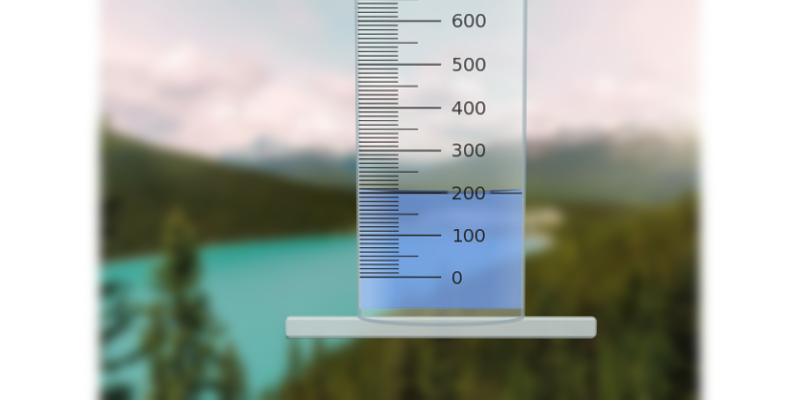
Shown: value=200 unit=mL
